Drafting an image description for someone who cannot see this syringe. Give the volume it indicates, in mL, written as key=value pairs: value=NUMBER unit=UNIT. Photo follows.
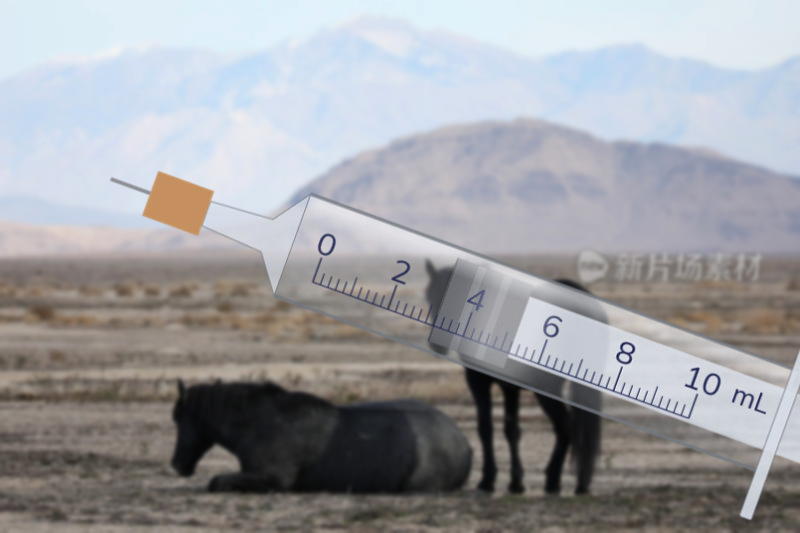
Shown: value=3.2 unit=mL
